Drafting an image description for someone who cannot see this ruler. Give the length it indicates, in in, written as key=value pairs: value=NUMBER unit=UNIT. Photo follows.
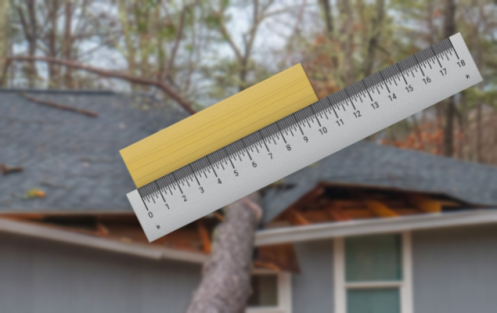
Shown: value=10.5 unit=in
